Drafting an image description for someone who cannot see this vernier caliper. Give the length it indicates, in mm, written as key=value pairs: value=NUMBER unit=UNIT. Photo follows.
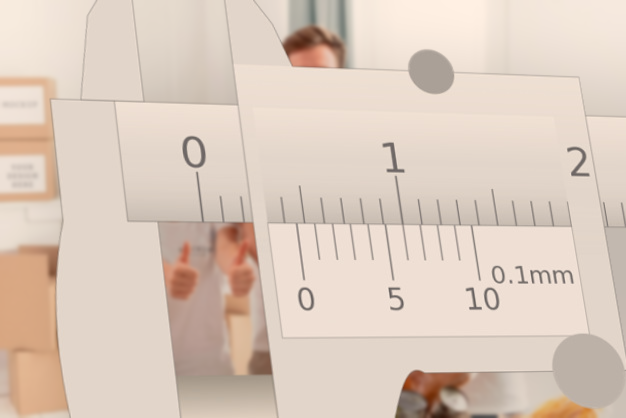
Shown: value=4.6 unit=mm
